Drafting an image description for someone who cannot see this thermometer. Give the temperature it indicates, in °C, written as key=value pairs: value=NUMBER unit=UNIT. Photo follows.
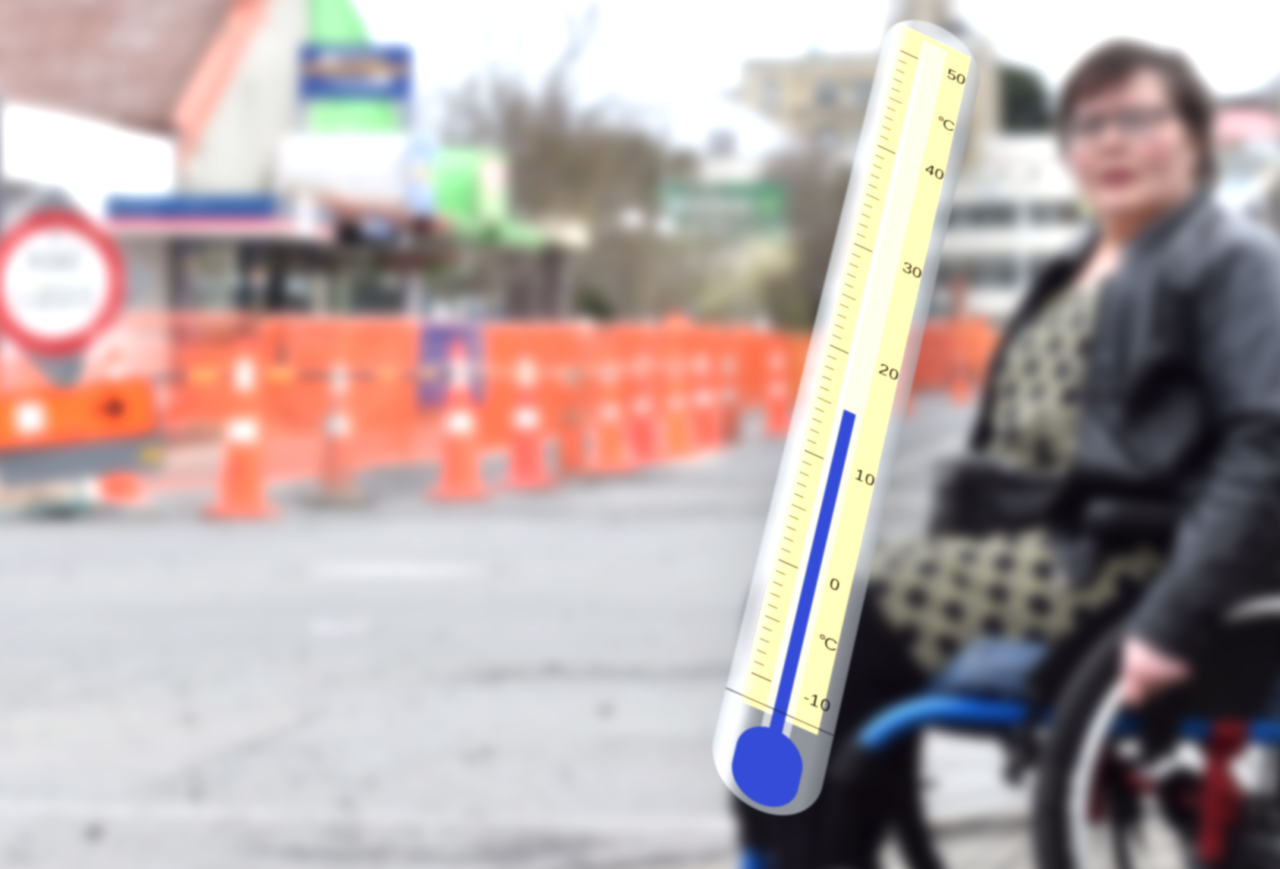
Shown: value=15 unit=°C
